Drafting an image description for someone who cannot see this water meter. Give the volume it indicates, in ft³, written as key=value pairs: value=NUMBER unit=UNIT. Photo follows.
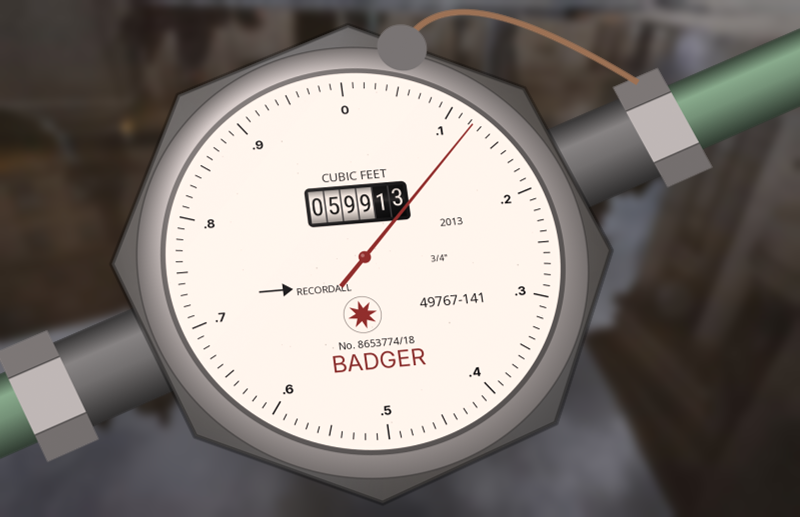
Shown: value=59913.12 unit=ft³
